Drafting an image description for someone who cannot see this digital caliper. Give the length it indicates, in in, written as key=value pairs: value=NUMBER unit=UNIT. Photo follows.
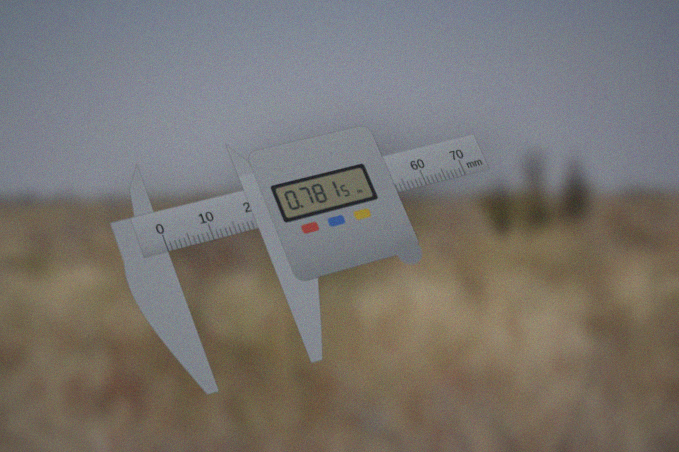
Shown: value=0.7815 unit=in
